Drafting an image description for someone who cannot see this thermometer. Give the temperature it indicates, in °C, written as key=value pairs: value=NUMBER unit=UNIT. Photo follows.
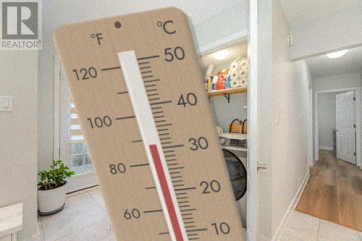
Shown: value=31 unit=°C
